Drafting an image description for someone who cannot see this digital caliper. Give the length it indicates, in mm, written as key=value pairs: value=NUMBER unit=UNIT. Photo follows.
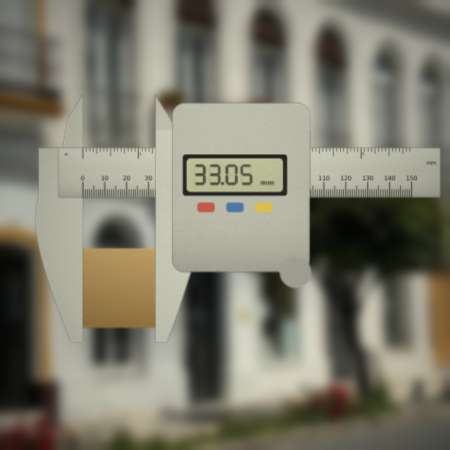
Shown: value=33.05 unit=mm
